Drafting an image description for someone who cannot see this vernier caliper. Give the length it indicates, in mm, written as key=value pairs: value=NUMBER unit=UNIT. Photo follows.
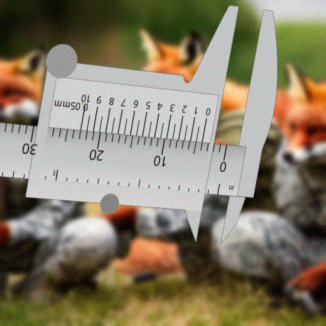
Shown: value=4.0 unit=mm
